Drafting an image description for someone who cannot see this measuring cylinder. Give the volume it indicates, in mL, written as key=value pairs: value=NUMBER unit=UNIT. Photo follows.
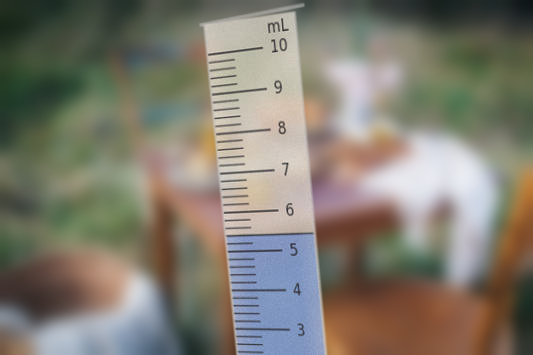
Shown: value=5.4 unit=mL
